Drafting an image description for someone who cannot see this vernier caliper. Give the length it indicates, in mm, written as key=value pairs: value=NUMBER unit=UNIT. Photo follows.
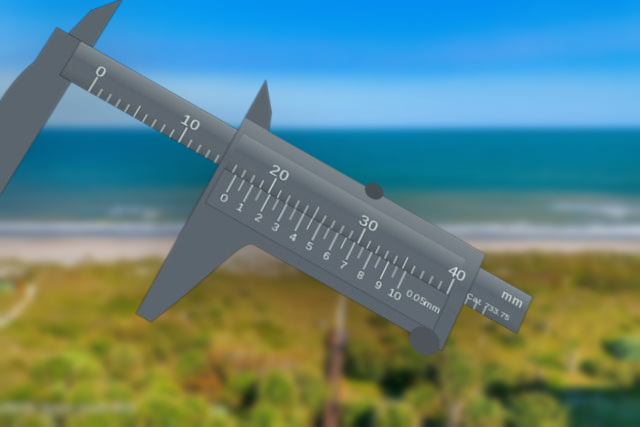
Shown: value=16.4 unit=mm
